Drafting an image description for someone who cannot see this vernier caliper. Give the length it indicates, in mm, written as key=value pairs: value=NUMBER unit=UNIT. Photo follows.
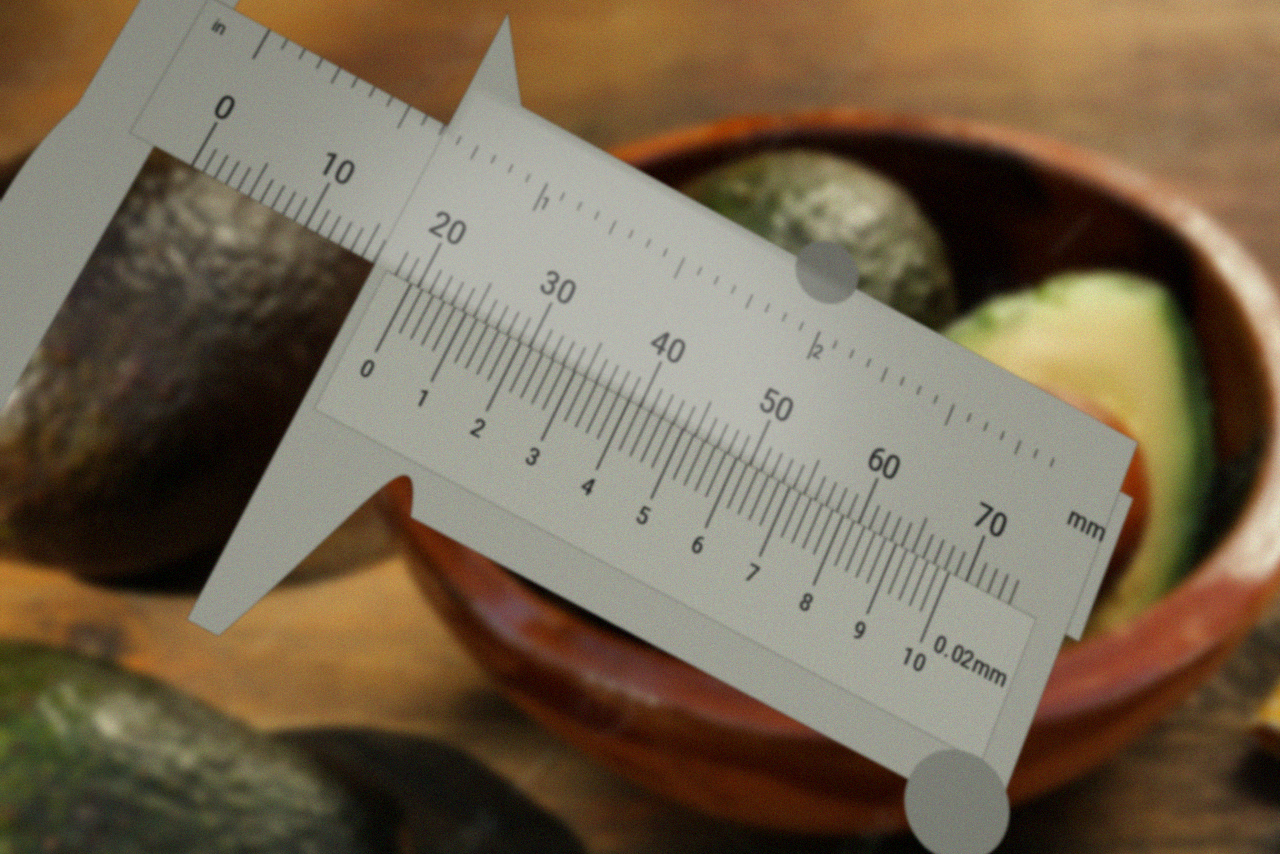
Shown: value=19.4 unit=mm
